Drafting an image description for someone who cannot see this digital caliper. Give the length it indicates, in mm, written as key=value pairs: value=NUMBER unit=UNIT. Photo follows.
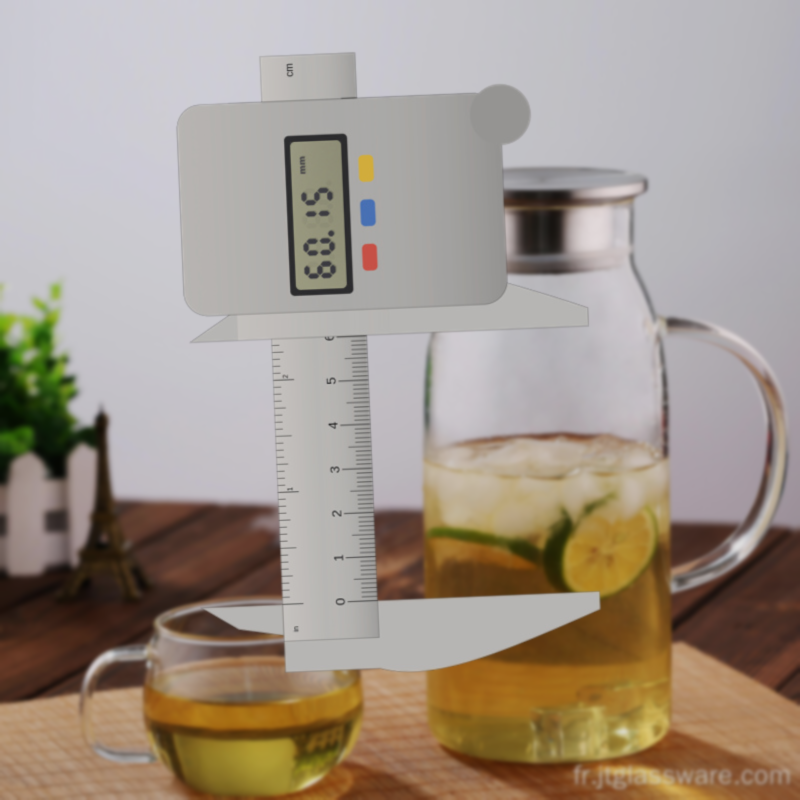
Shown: value=60.15 unit=mm
